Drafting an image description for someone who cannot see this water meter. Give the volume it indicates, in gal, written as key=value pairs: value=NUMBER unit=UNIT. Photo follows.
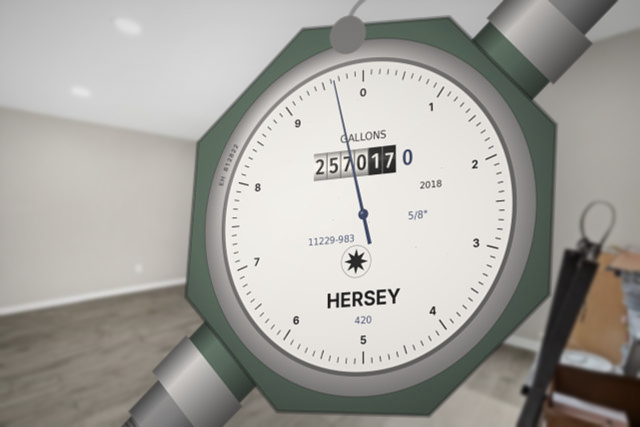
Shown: value=2570169.6 unit=gal
